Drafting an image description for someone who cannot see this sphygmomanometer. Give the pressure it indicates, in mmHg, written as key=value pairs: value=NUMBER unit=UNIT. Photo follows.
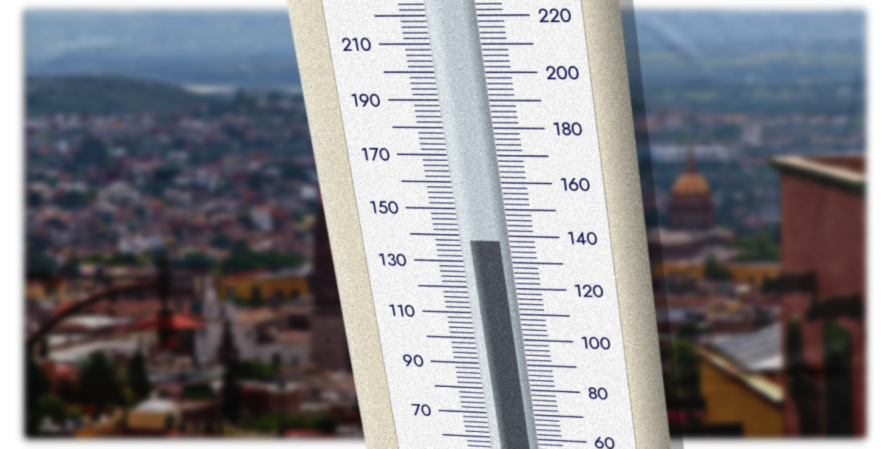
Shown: value=138 unit=mmHg
